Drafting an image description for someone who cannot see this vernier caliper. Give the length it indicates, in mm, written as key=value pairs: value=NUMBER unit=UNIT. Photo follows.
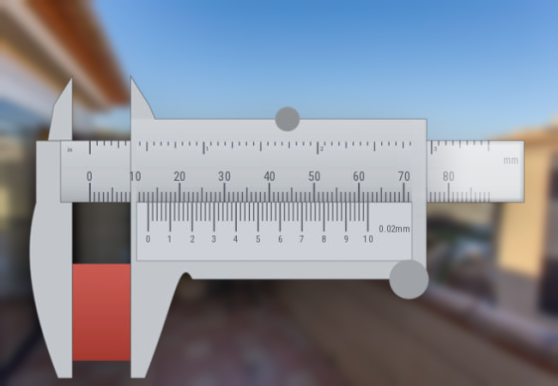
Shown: value=13.0 unit=mm
